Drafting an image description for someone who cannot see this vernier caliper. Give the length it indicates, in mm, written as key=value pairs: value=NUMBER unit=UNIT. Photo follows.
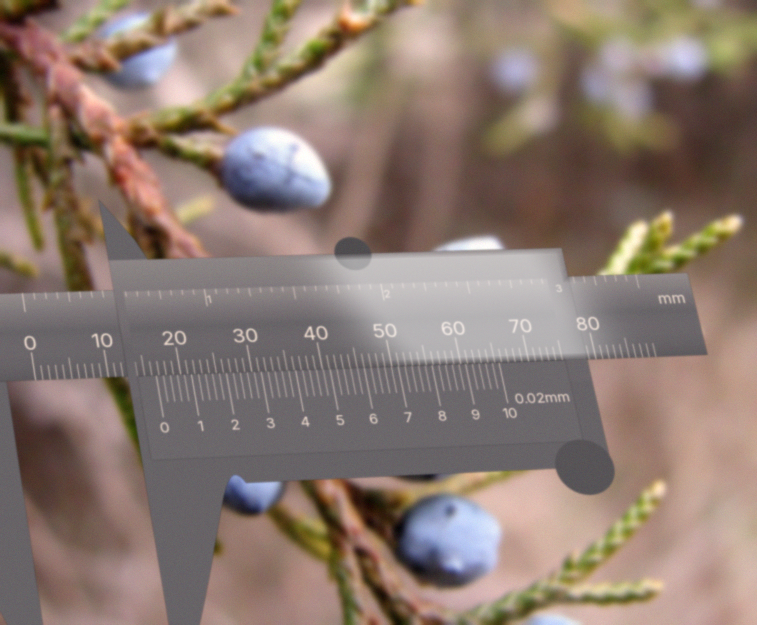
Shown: value=16.6 unit=mm
